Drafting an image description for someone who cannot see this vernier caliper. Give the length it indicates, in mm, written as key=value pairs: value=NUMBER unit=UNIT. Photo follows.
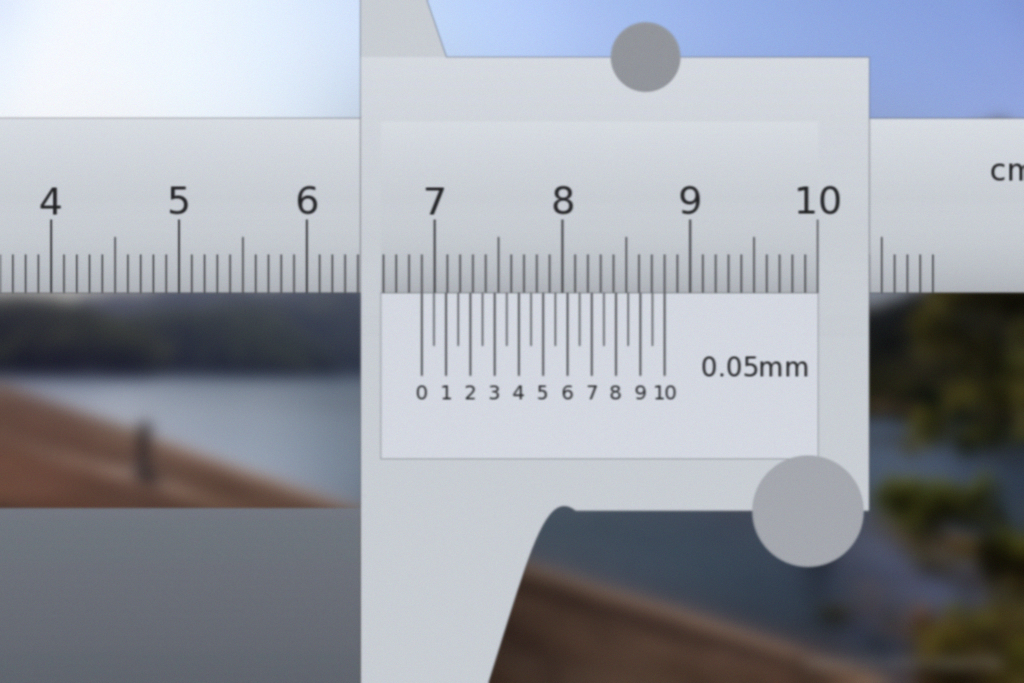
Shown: value=69.0 unit=mm
